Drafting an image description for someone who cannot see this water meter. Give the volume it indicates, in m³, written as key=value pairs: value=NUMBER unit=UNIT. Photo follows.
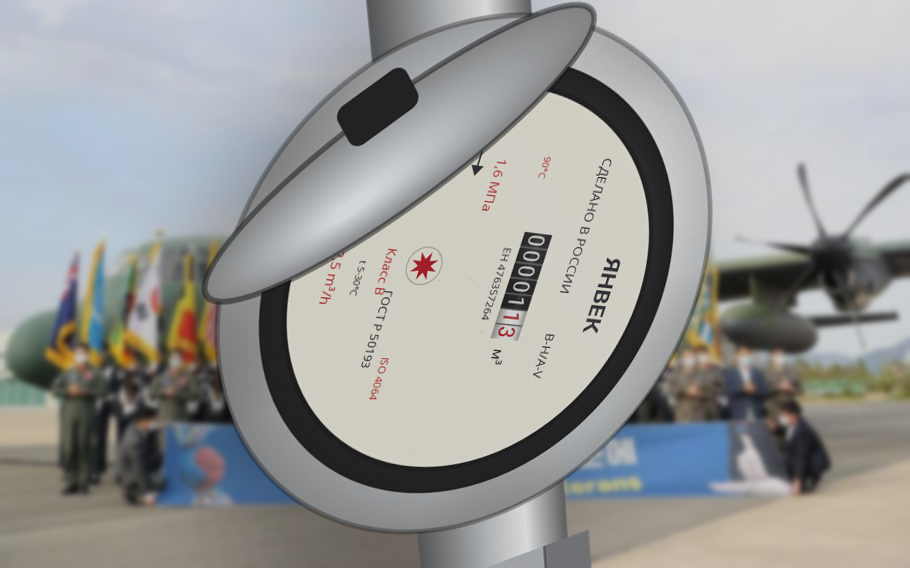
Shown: value=1.13 unit=m³
